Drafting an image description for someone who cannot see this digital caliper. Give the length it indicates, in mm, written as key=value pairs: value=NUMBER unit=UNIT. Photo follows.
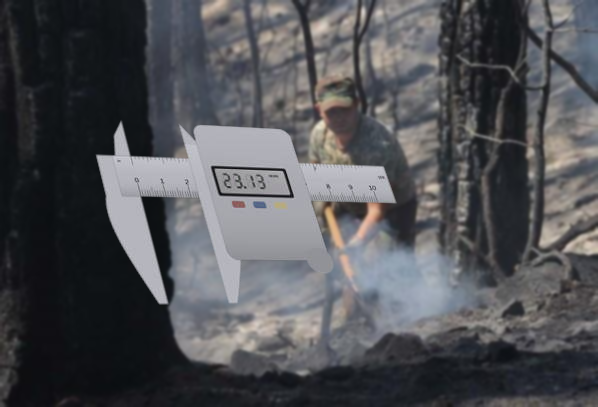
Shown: value=23.13 unit=mm
